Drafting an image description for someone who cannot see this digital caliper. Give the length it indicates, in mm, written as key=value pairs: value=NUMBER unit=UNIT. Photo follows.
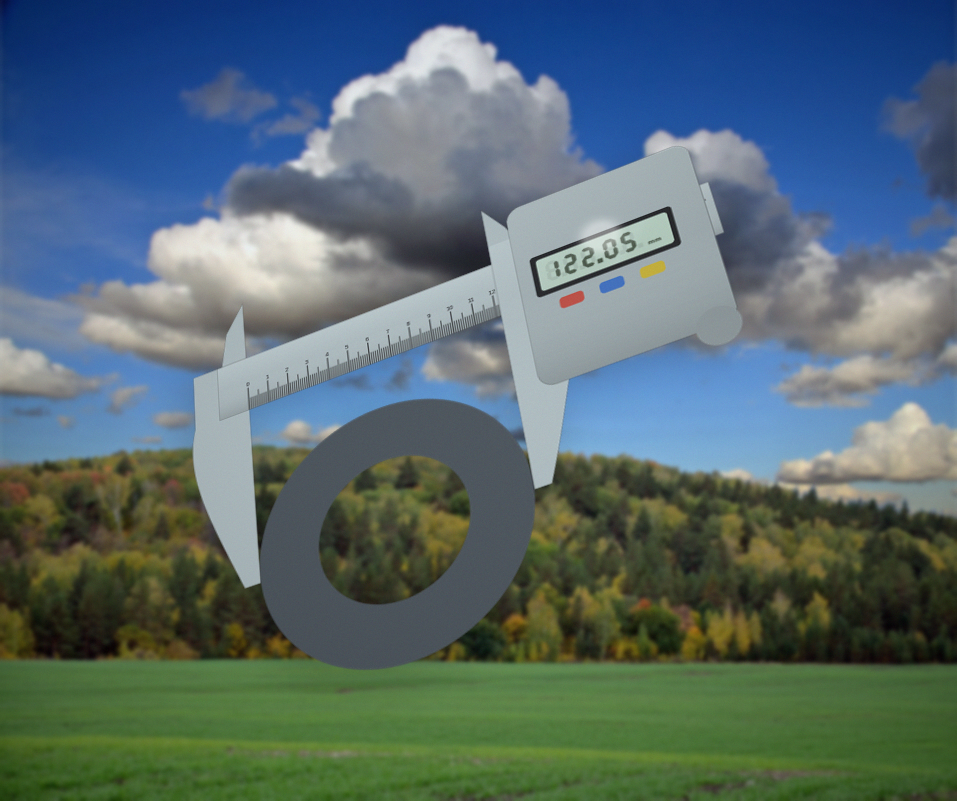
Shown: value=122.05 unit=mm
